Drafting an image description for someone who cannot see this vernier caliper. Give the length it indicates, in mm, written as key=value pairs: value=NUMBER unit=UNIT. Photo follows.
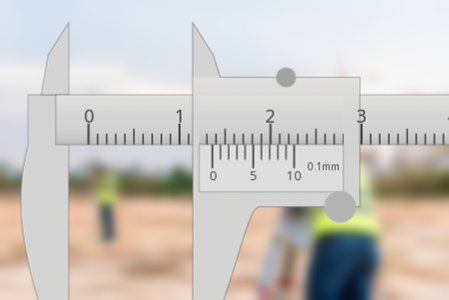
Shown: value=13.6 unit=mm
